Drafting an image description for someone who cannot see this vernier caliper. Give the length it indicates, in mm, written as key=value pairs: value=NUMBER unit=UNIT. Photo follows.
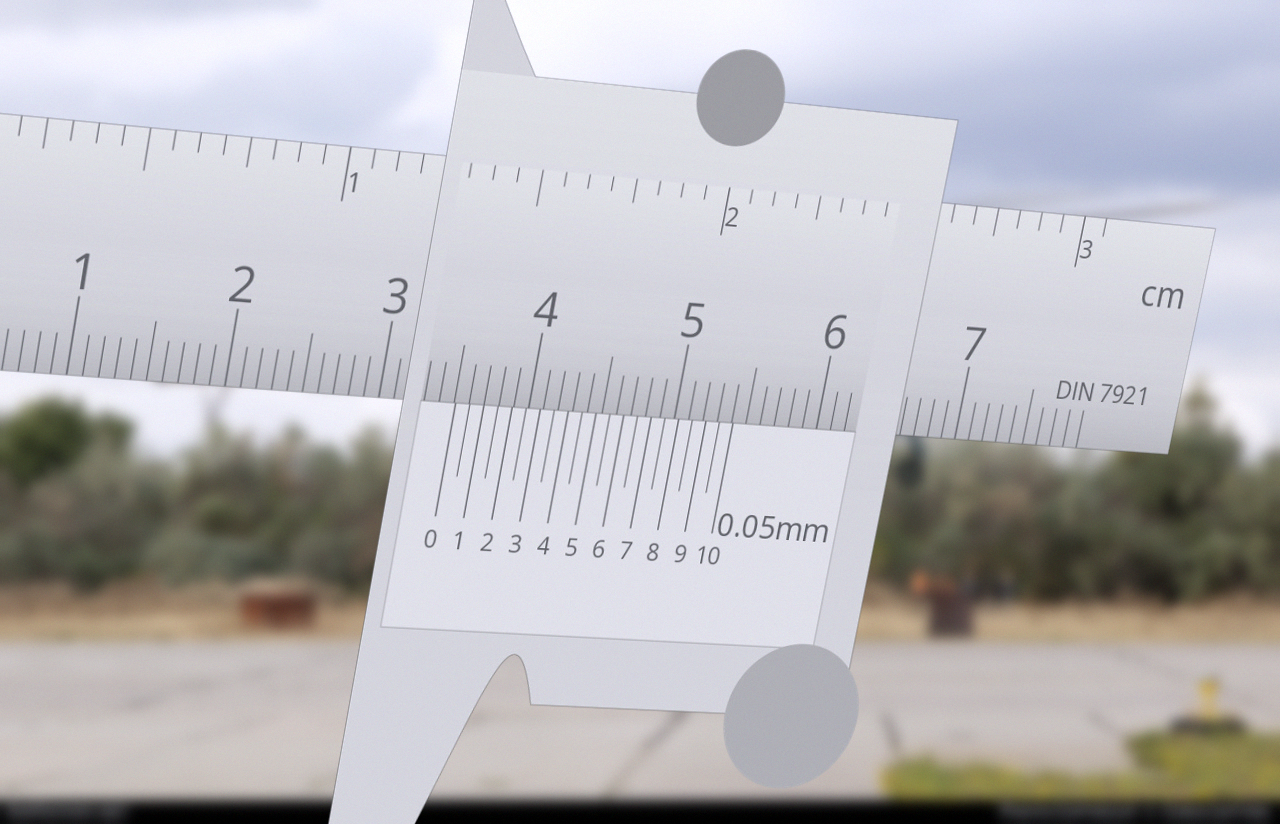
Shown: value=35.1 unit=mm
